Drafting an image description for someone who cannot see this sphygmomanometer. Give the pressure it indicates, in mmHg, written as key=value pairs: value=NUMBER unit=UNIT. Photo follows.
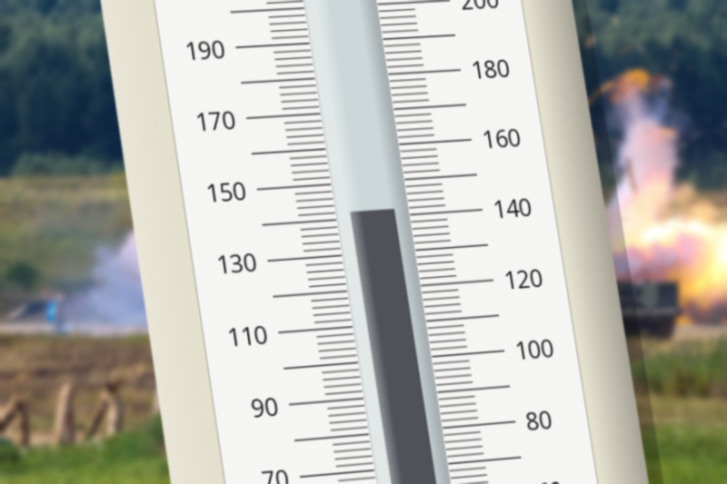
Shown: value=142 unit=mmHg
